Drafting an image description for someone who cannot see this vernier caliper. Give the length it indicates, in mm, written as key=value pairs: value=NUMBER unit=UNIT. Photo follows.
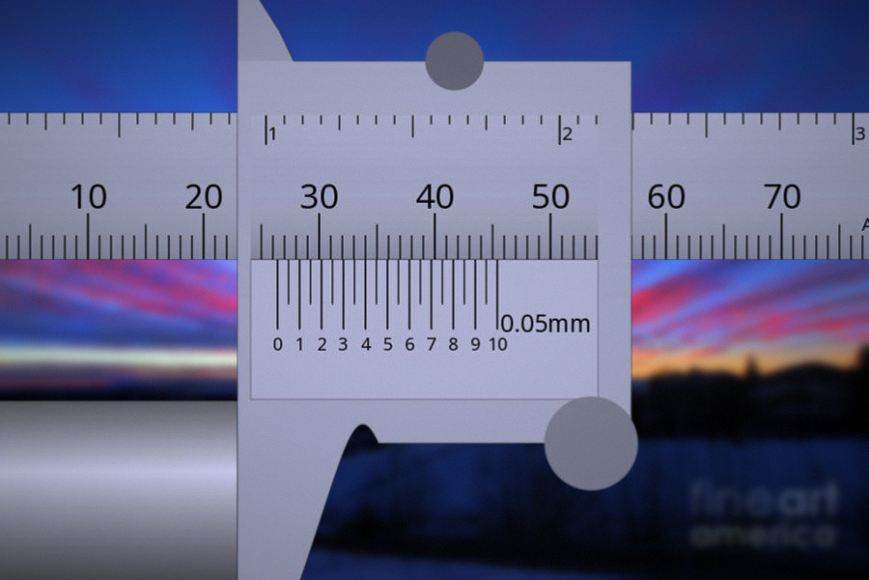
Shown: value=26.4 unit=mm
